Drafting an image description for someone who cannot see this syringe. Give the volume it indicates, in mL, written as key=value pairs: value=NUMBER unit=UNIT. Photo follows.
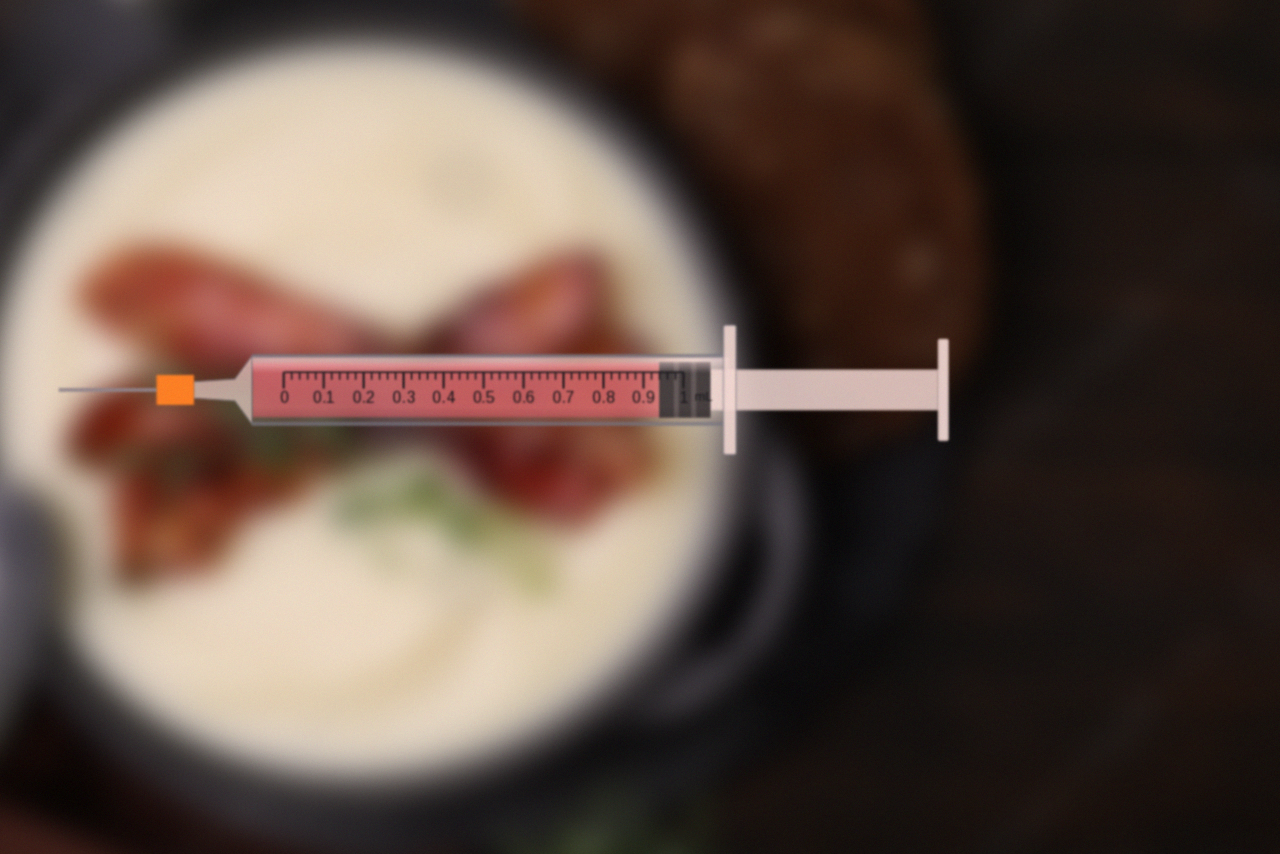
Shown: value=0.94 unit=mL
